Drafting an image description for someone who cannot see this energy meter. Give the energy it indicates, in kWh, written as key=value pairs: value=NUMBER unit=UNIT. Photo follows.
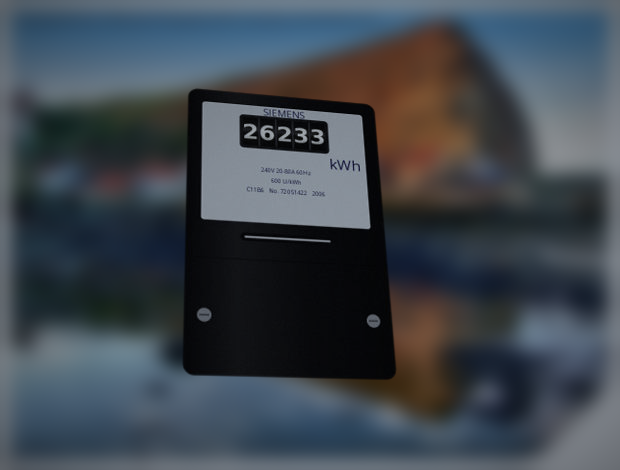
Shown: value=26233 unit=kWh
